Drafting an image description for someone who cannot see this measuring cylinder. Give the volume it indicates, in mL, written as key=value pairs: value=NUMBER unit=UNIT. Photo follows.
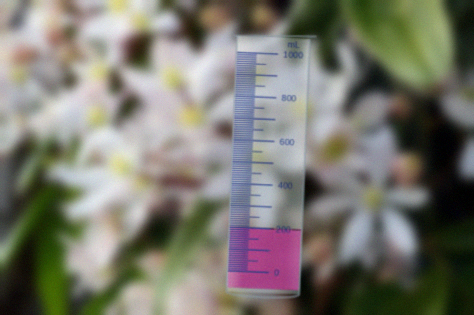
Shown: value=200 unit=mL
